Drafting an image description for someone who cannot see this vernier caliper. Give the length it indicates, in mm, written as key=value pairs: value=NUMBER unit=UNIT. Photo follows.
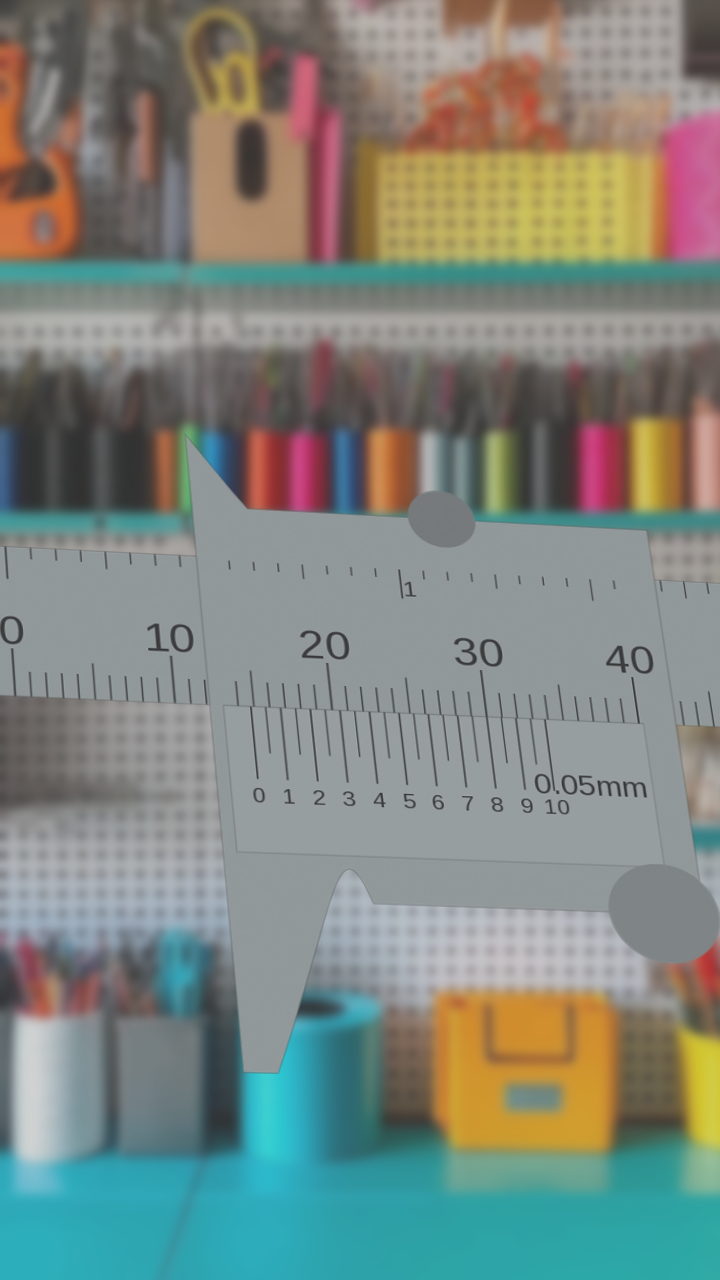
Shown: value=14.8 unit=mm
